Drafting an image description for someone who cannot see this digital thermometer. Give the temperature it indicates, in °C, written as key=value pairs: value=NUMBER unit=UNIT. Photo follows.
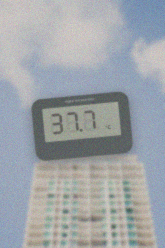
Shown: value=37.7 unit=°C
